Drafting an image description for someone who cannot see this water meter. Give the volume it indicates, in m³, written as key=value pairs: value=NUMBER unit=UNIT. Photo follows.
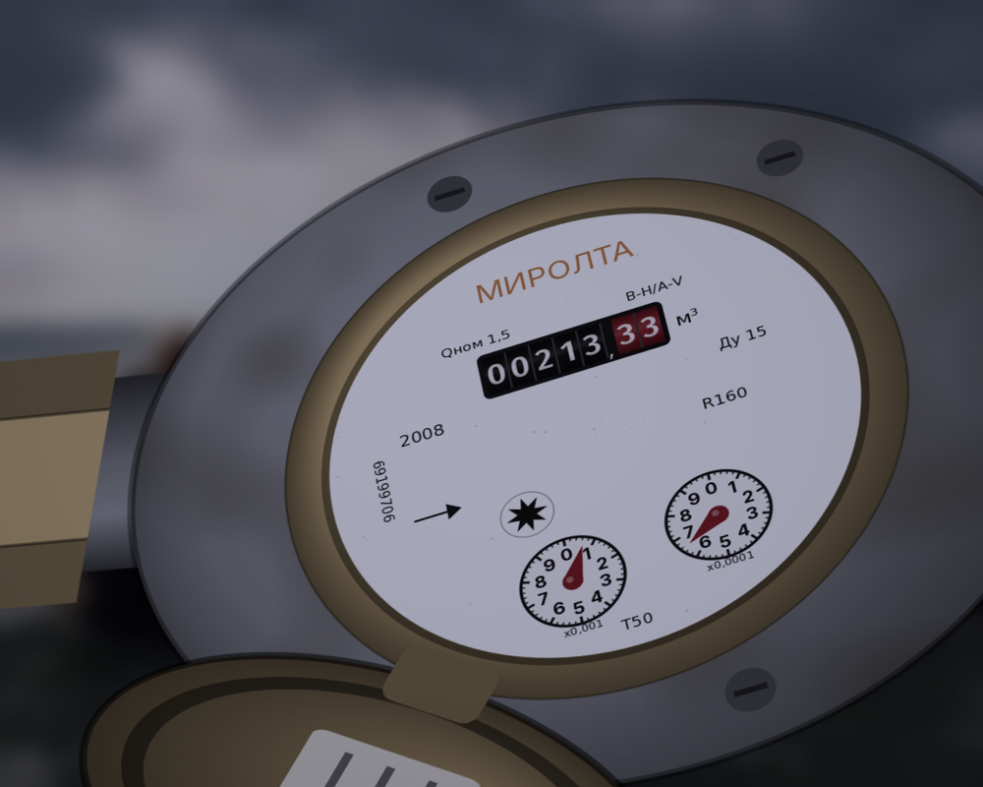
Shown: value=213.3306 unit=m³
